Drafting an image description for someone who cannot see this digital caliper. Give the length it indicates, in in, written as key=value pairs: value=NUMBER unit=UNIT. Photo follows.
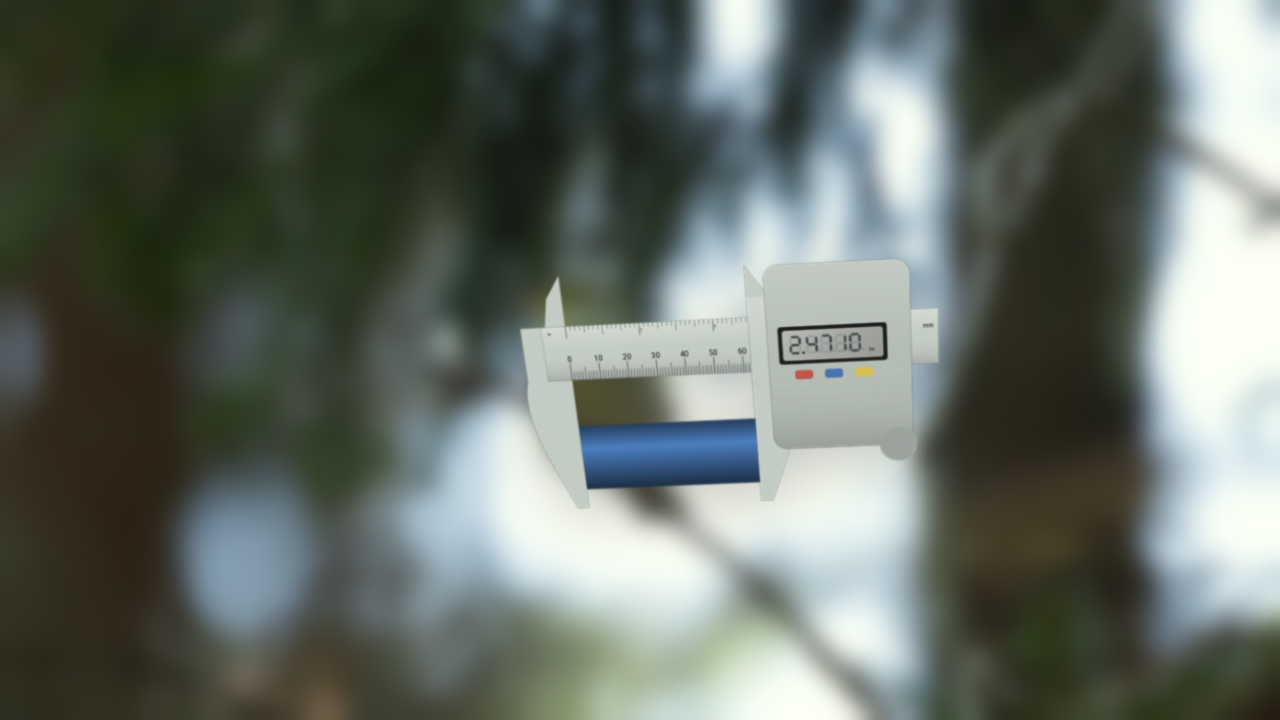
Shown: value=2.4710 unit=in
